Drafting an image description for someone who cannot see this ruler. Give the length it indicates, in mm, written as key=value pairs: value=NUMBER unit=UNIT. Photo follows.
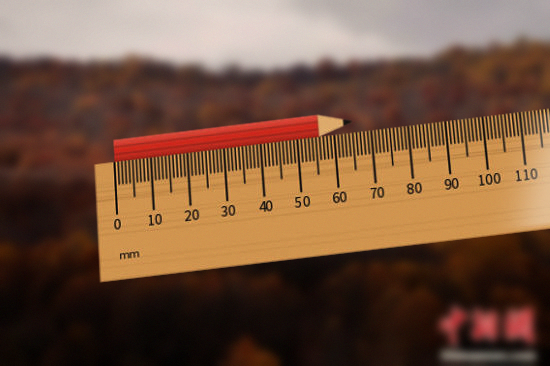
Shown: value=65 unit=mm
